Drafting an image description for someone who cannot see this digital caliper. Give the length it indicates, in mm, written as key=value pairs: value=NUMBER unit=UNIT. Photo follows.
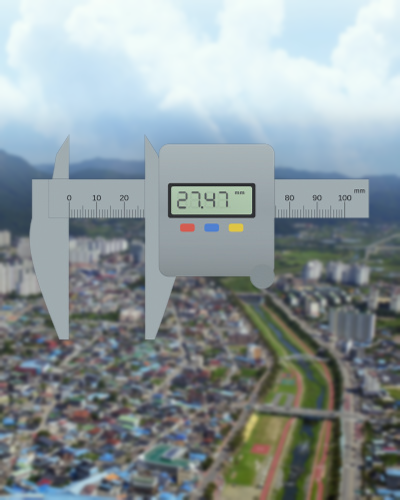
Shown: value=27.47 unit=mm
